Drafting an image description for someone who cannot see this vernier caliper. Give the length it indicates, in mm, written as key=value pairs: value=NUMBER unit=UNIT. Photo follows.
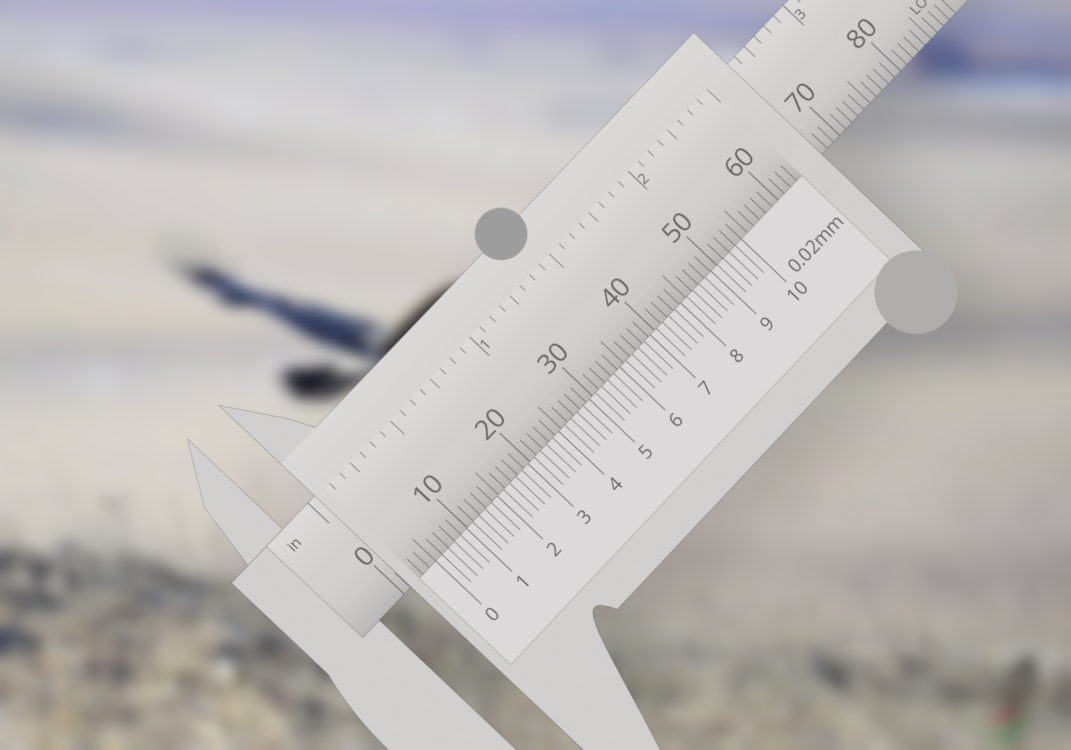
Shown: value=5.0 unit=mm
